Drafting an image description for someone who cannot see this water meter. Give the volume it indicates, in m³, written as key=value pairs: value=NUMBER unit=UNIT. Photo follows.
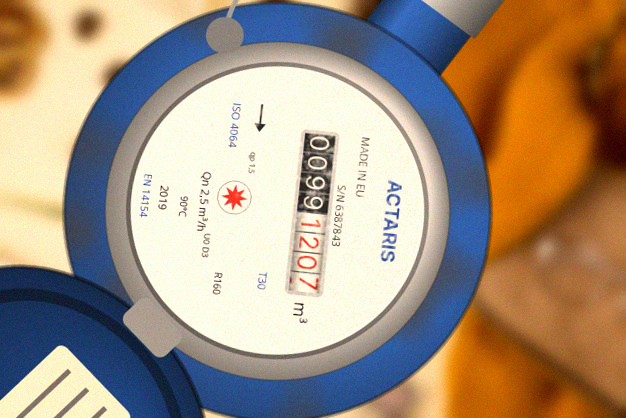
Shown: value=99.1207 unit=m³
